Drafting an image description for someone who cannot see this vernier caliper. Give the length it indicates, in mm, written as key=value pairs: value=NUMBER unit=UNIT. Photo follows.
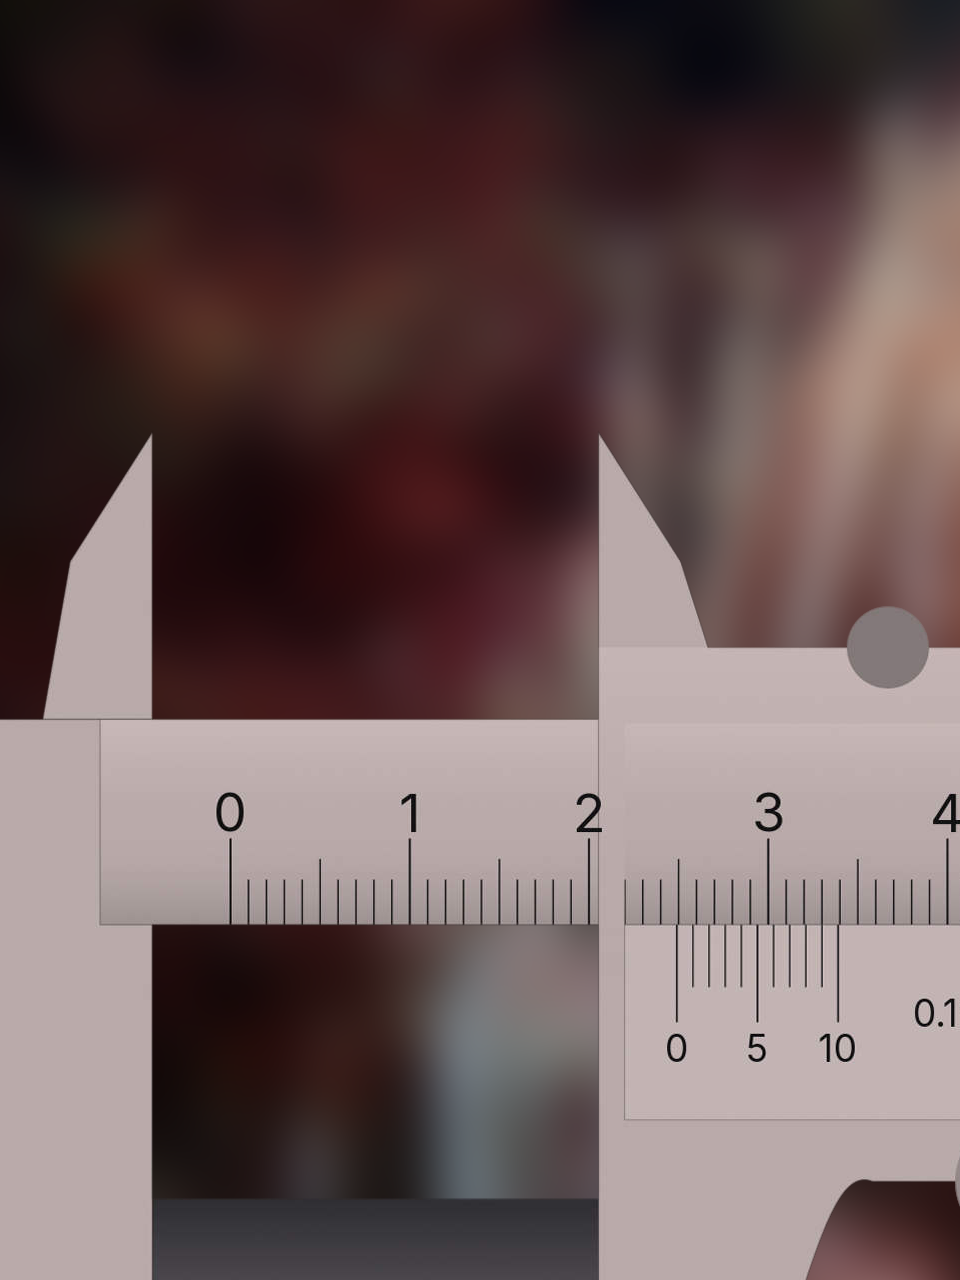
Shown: value=24.9 unit=mm
